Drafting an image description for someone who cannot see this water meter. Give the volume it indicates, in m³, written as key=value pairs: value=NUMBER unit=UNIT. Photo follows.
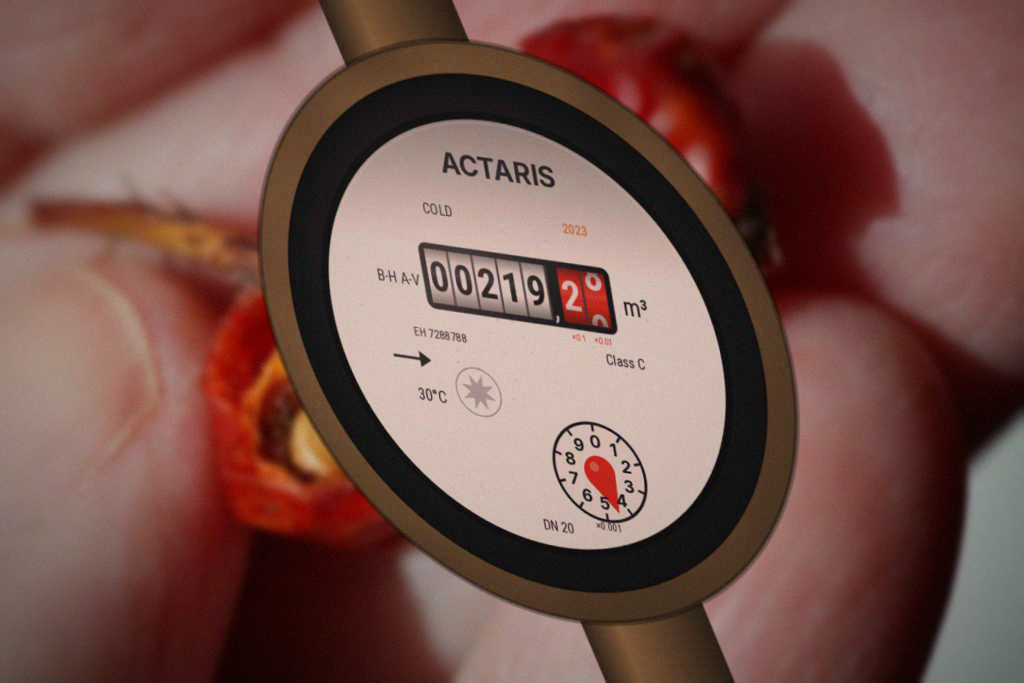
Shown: value=219.284 unit=m³
